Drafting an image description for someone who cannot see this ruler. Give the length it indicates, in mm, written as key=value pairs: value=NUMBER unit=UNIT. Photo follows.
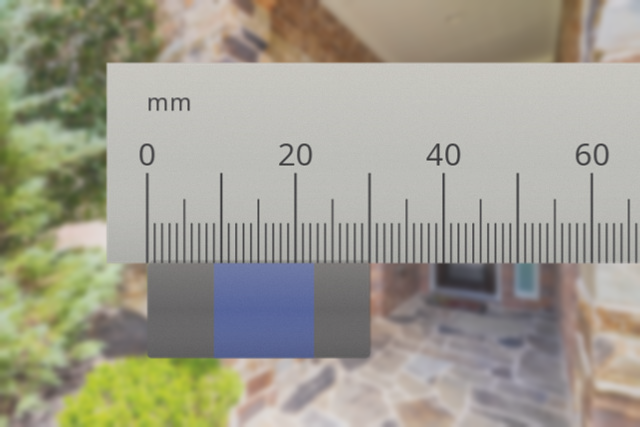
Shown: value=30 unit=mm
